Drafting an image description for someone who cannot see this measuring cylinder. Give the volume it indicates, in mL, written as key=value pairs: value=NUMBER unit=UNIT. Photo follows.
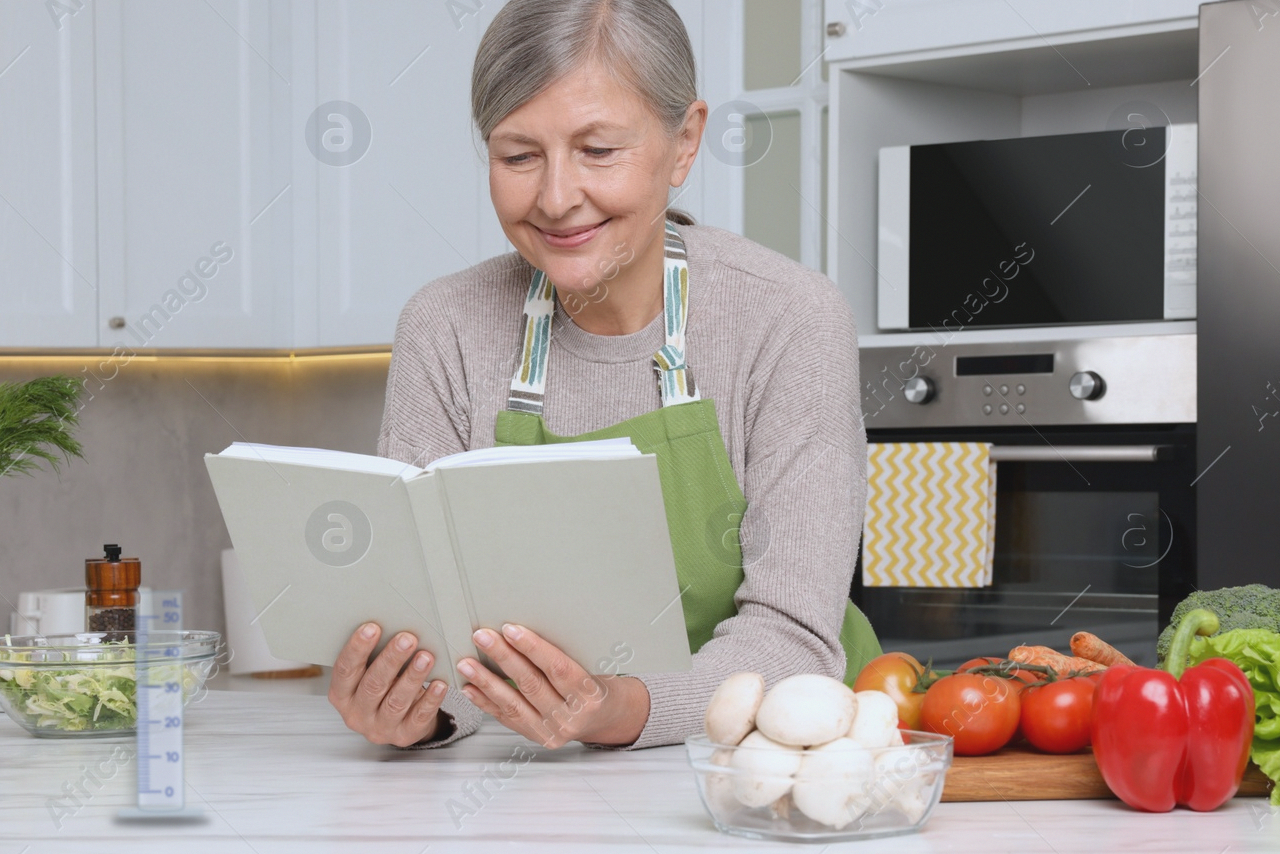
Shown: value=30 unit=mL
